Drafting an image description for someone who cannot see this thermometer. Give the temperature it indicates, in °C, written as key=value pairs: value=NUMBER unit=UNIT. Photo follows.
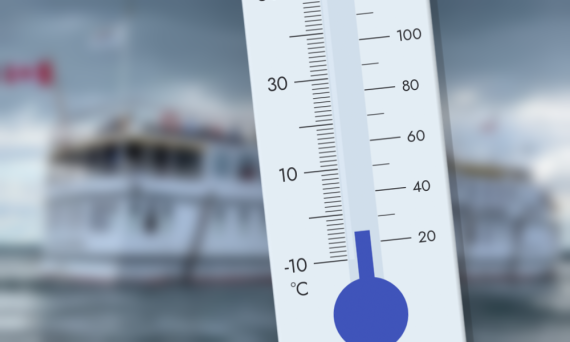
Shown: value=-4 unit=°C
